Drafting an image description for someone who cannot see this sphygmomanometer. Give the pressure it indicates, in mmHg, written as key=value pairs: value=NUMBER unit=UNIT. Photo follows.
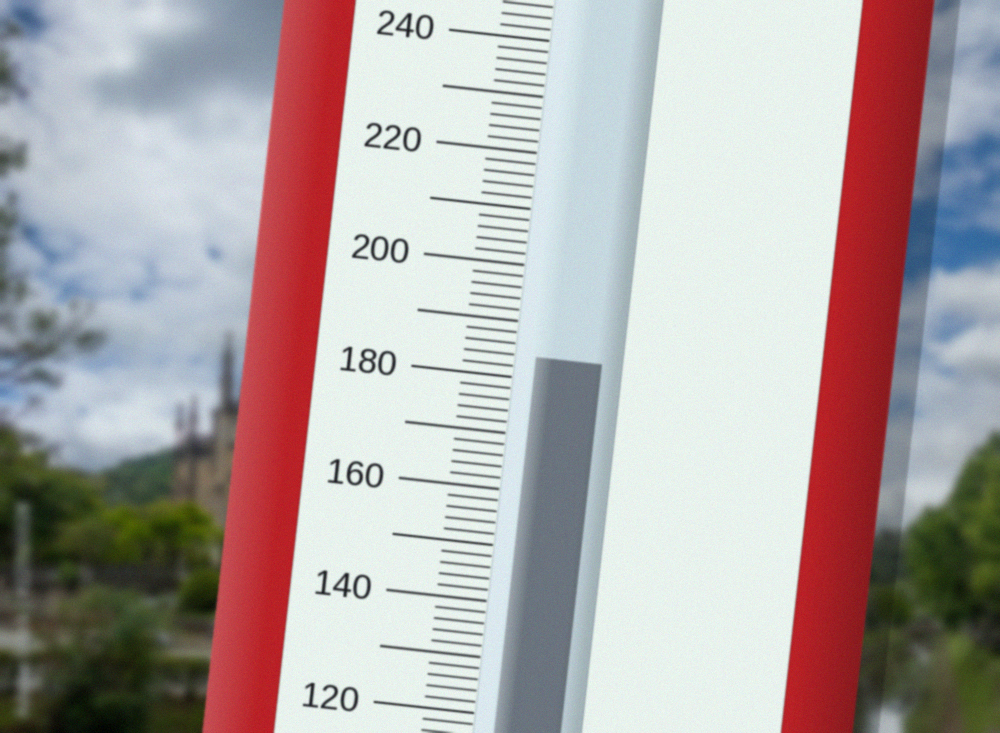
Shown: value=184 unit=mmHg
